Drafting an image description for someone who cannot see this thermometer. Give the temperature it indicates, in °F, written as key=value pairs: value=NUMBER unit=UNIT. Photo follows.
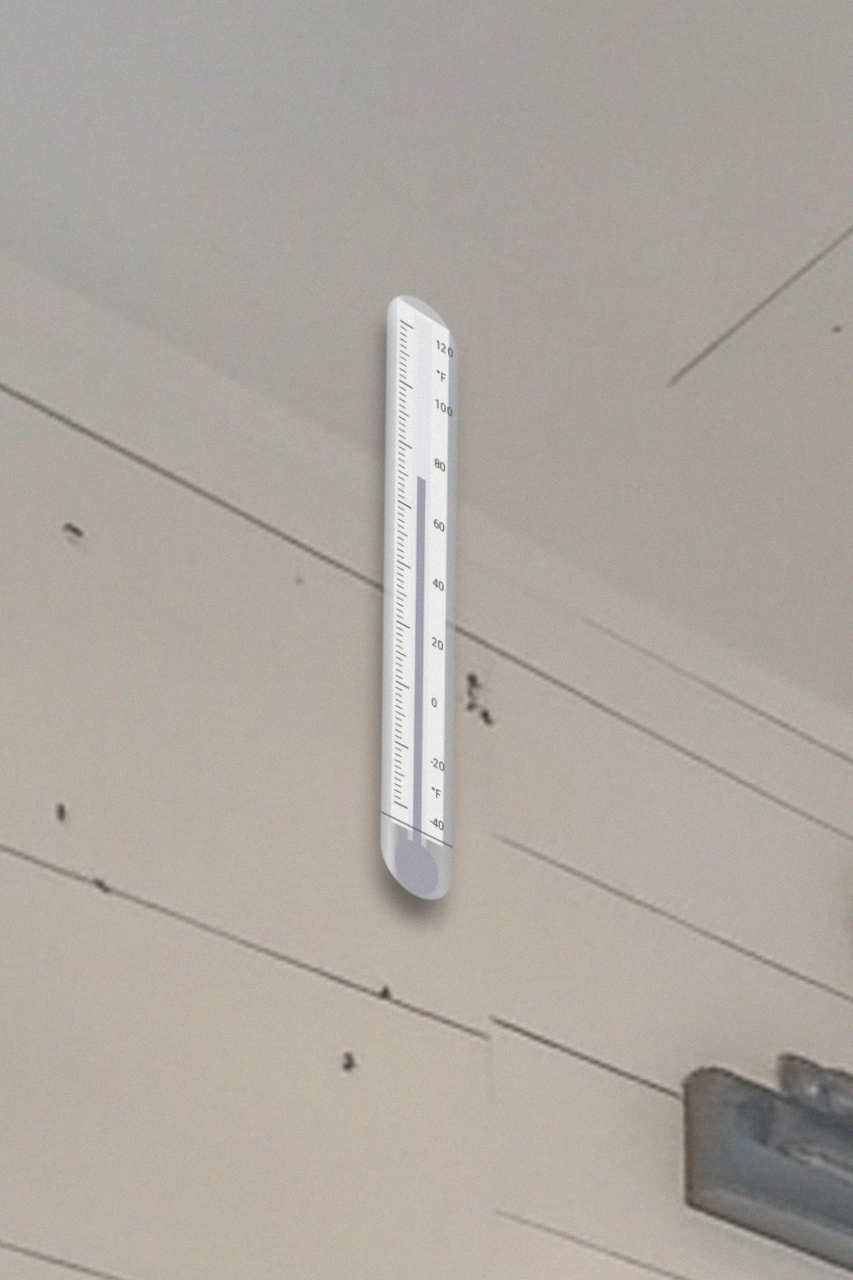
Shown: value=72 unit=°F
